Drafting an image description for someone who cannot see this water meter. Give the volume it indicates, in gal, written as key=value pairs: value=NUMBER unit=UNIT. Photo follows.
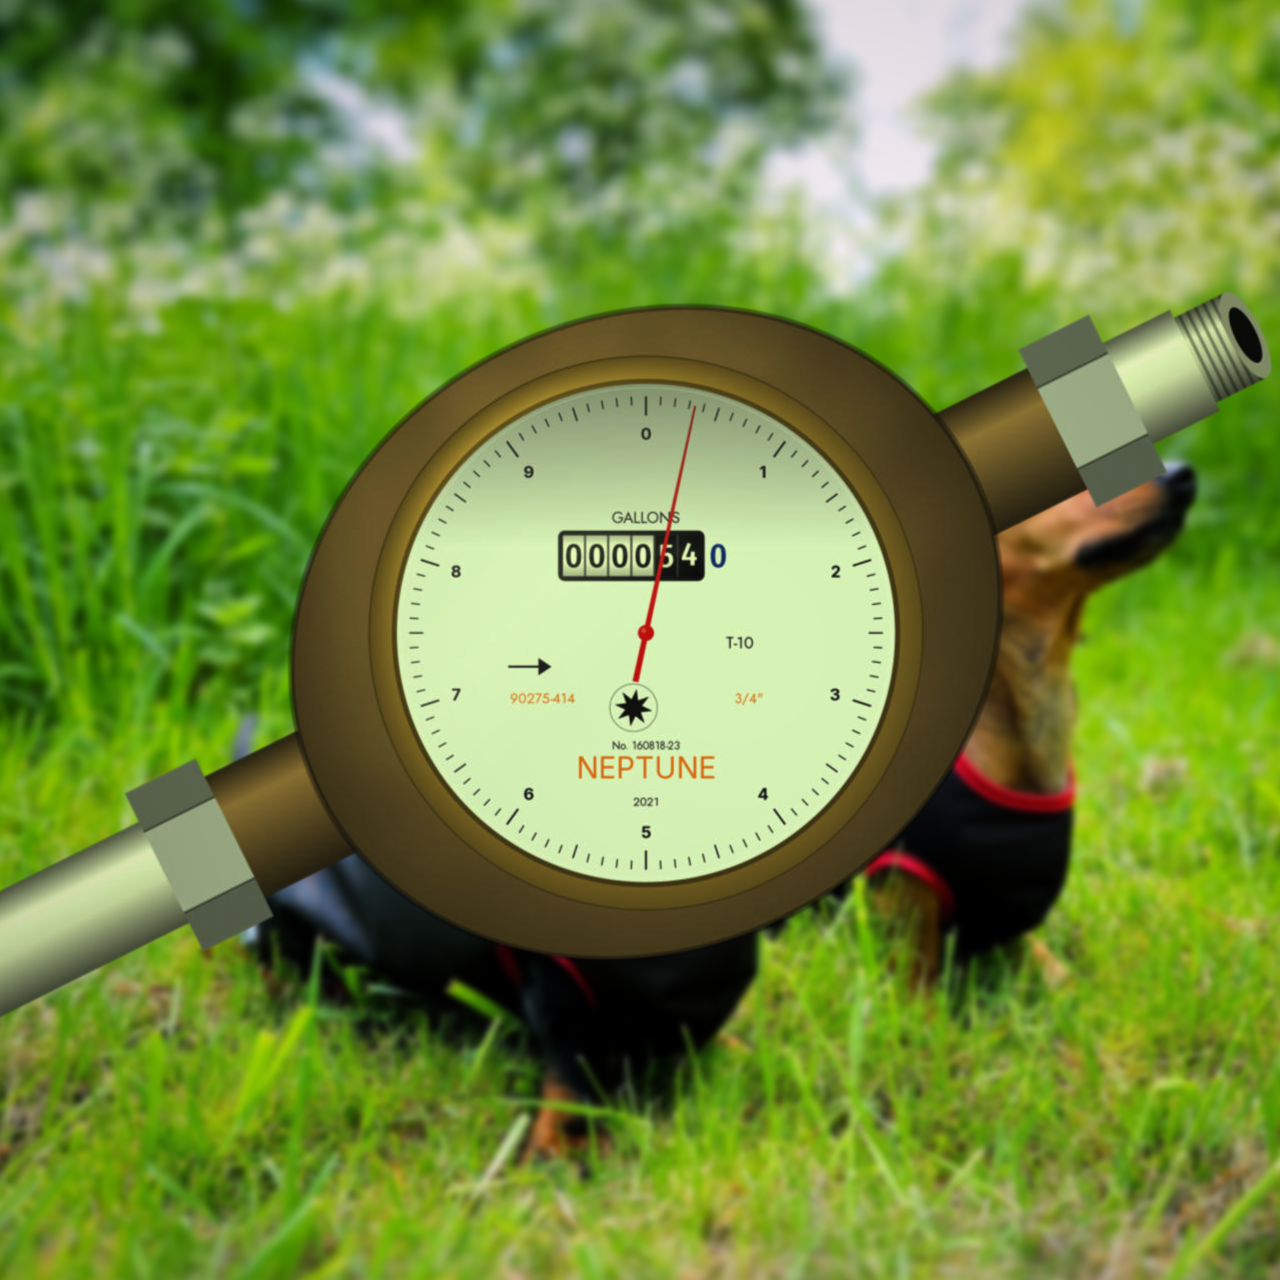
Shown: value=540.3 unit=gal
